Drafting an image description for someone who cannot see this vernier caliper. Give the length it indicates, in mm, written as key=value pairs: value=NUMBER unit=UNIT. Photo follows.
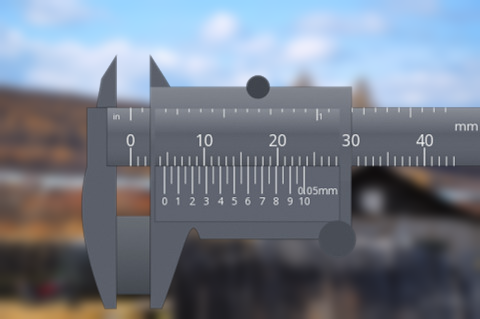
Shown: value=4.6 unit=mm
